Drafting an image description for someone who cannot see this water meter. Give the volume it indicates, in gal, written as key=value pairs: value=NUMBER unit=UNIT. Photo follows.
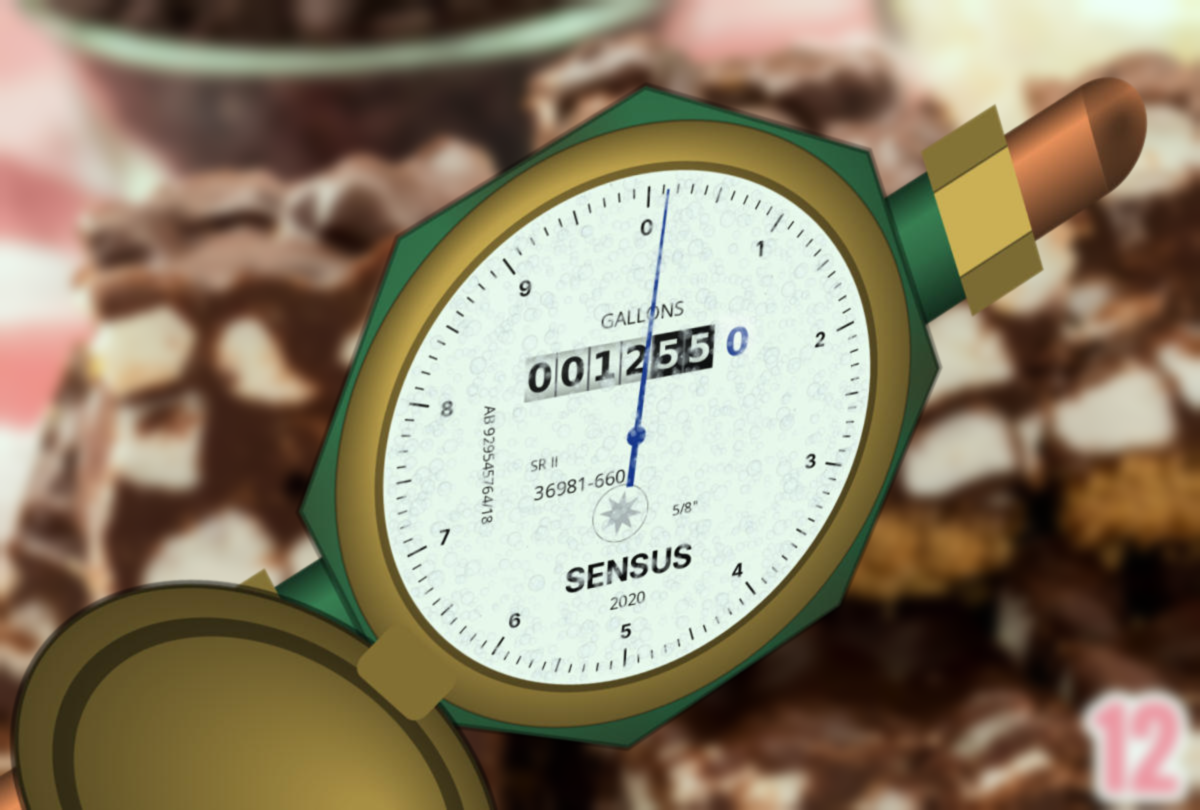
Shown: value=12550.1 unit=gal
